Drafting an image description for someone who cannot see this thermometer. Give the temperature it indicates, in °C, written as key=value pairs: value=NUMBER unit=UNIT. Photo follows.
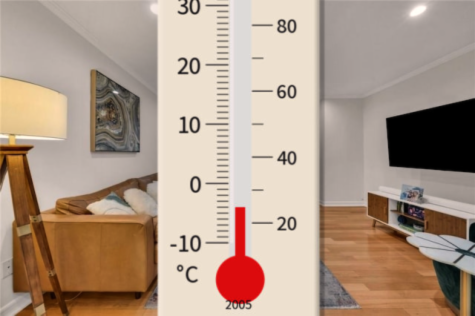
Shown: value=-4 unit=°C
